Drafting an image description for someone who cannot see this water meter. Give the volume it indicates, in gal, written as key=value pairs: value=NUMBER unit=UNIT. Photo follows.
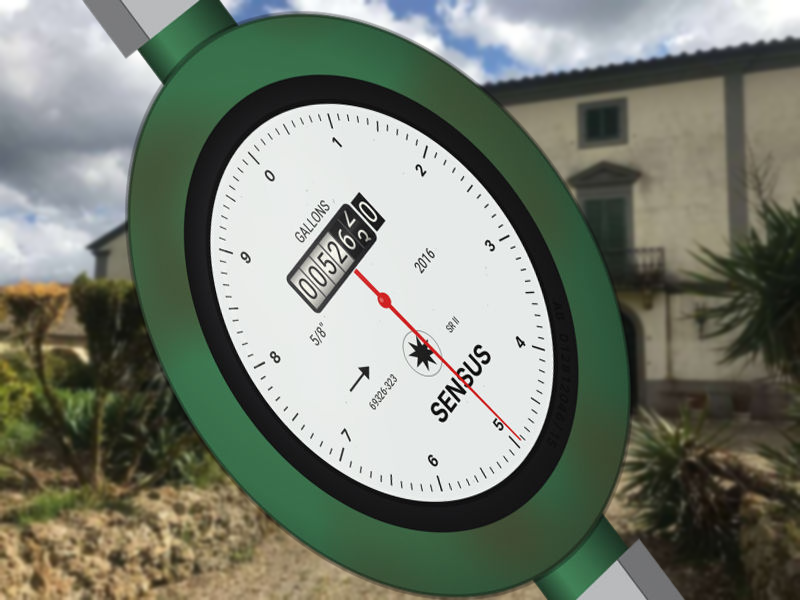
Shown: value=52624.9 unit=gal
